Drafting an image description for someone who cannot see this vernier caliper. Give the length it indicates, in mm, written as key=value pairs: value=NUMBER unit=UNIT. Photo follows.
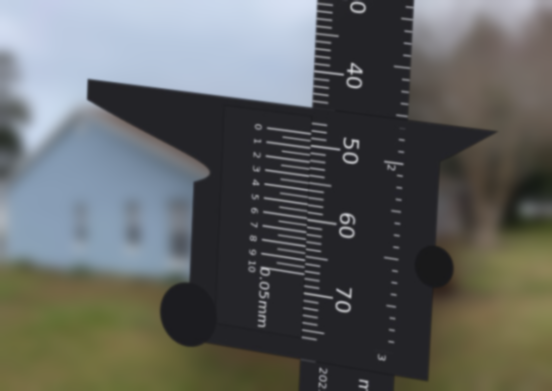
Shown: value=48.4 unit=mm
